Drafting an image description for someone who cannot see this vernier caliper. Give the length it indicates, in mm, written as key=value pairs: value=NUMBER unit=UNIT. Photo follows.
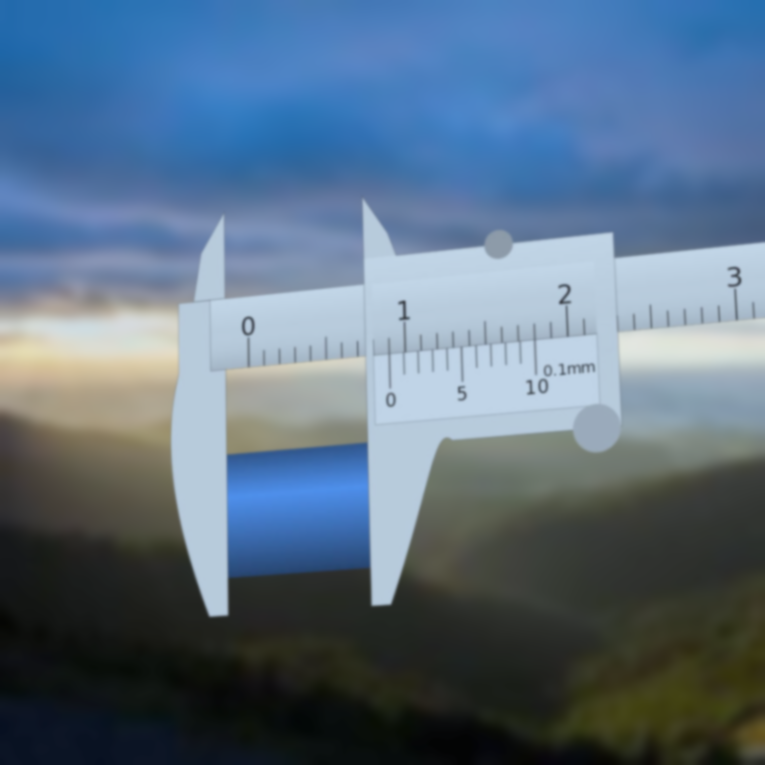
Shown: value=9.0 unit=mm
